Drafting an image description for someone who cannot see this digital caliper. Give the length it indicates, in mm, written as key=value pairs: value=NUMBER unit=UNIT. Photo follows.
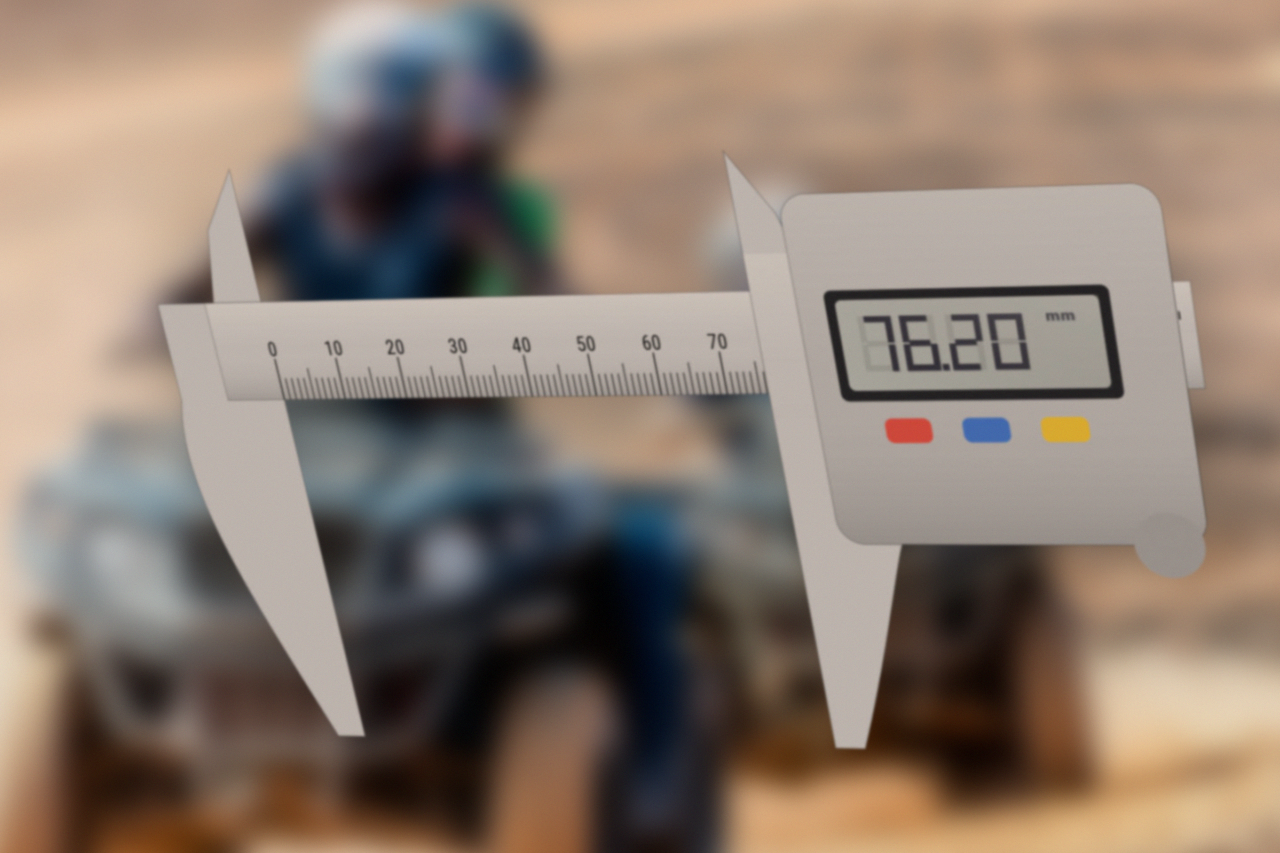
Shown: value=76.20 unit=mm
